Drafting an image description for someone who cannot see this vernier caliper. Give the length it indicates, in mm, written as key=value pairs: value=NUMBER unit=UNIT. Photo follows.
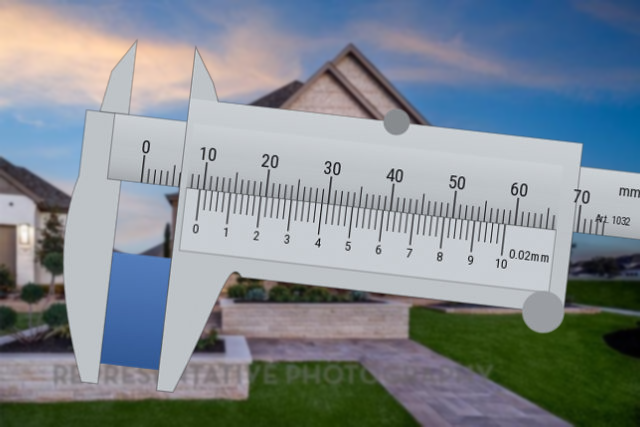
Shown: value=9.4 unit=mm
